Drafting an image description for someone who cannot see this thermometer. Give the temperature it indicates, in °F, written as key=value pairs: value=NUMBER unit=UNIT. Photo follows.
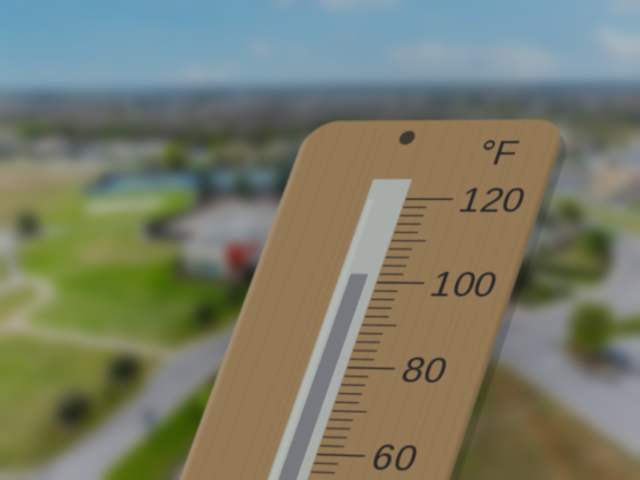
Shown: value=102 unit=°F
